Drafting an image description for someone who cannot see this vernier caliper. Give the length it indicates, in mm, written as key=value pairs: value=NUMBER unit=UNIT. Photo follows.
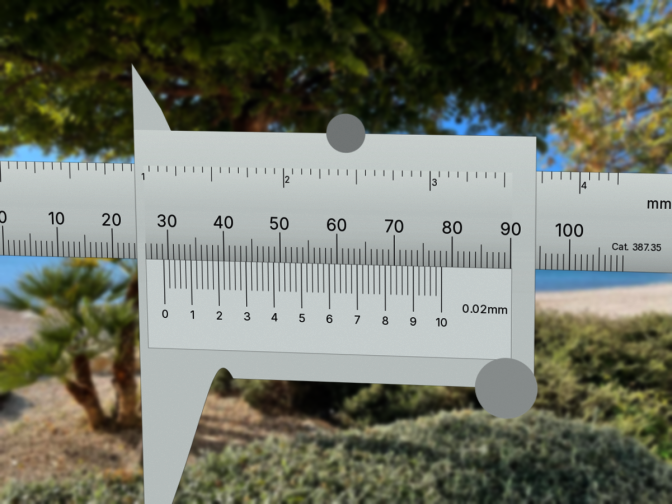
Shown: value=29.2 unit=mm
